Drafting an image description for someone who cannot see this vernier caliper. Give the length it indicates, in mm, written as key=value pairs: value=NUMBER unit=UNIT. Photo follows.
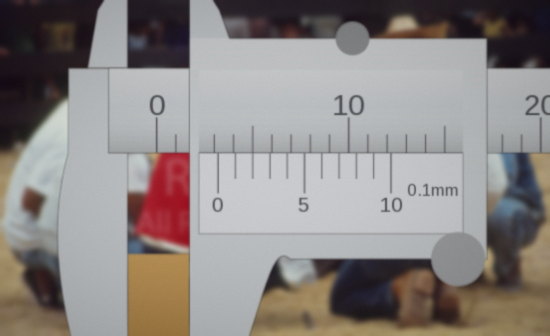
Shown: value=3.2 unit=mm
